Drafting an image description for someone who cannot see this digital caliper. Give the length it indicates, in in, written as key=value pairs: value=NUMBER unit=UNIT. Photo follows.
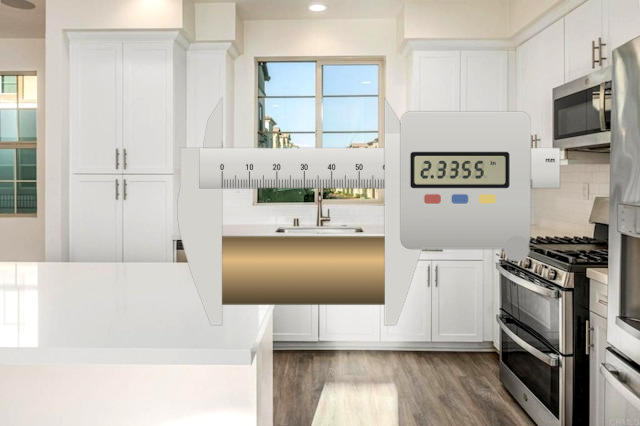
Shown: value=2.3355 unit=in
